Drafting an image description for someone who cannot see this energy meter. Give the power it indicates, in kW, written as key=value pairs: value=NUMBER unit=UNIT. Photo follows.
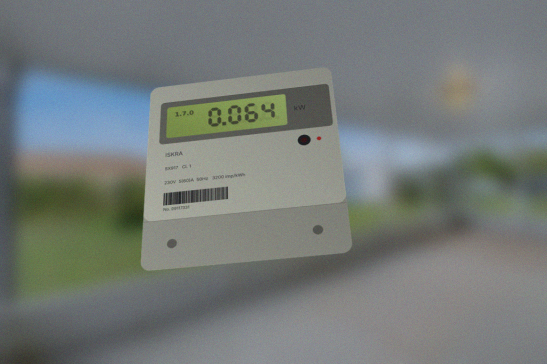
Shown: value=0.064 unit=kW
